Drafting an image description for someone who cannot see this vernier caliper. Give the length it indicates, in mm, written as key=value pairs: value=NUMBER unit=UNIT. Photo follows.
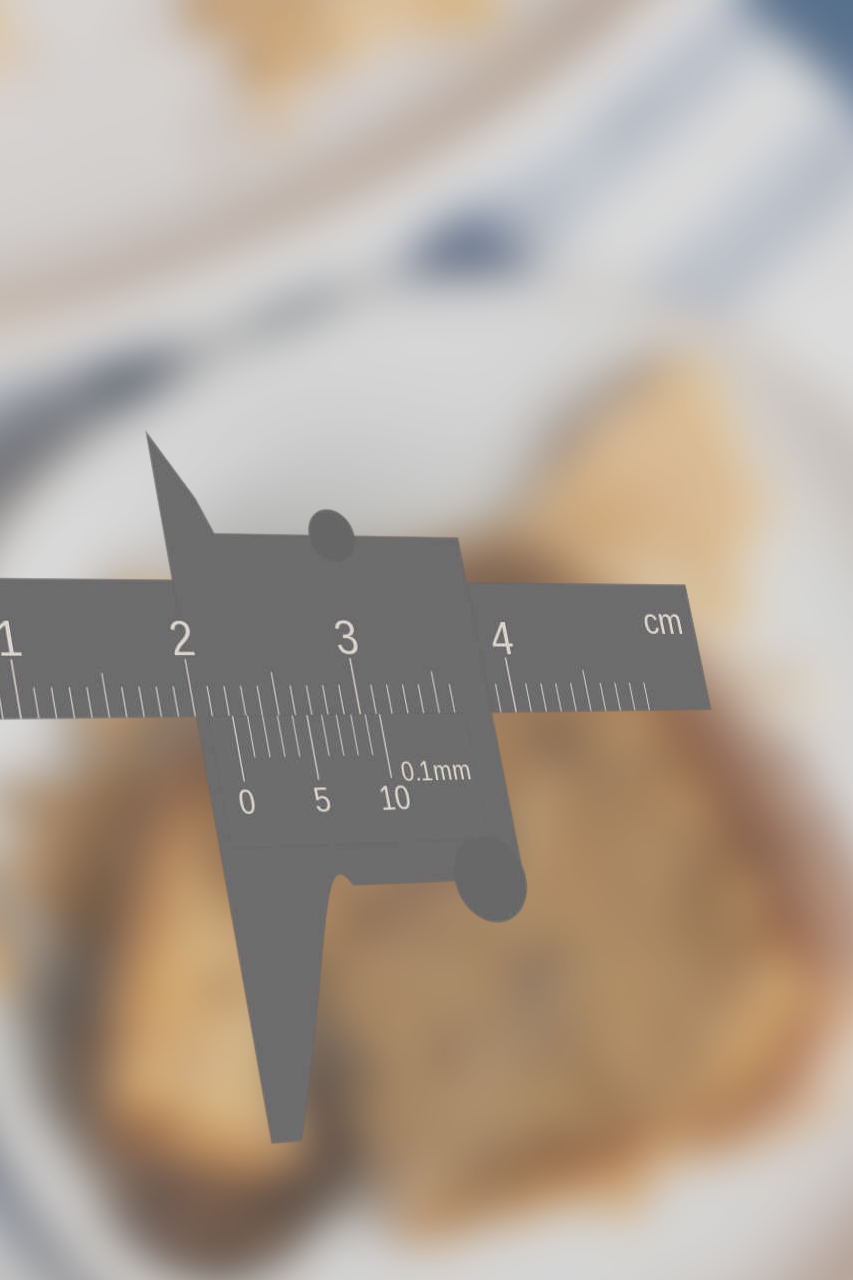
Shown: value=22.2 unit=mm
